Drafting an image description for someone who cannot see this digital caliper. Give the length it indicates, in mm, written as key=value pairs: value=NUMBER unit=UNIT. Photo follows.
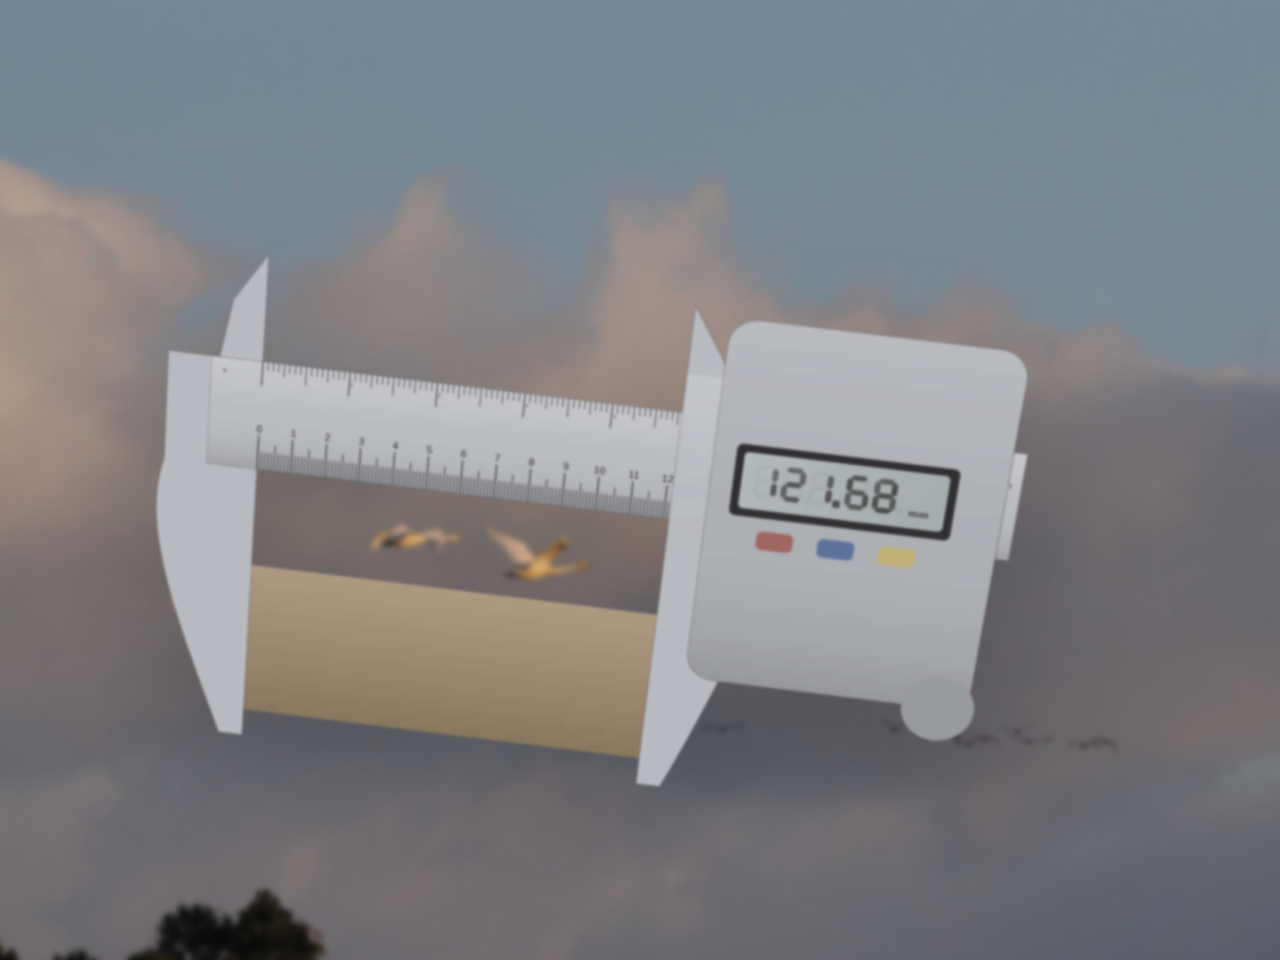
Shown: value=121.68 unit=mm
